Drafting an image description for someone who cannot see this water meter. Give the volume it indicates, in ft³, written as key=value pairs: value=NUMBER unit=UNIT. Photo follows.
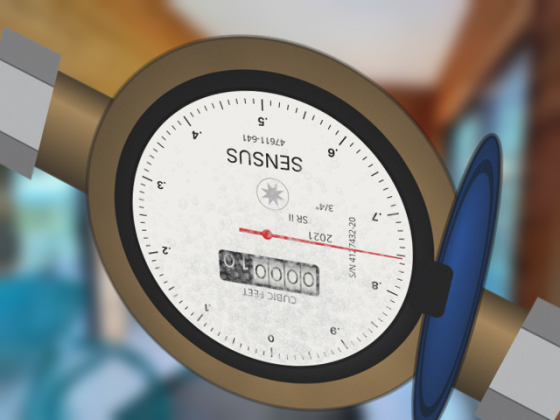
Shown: value=9.75 unit=ft³
